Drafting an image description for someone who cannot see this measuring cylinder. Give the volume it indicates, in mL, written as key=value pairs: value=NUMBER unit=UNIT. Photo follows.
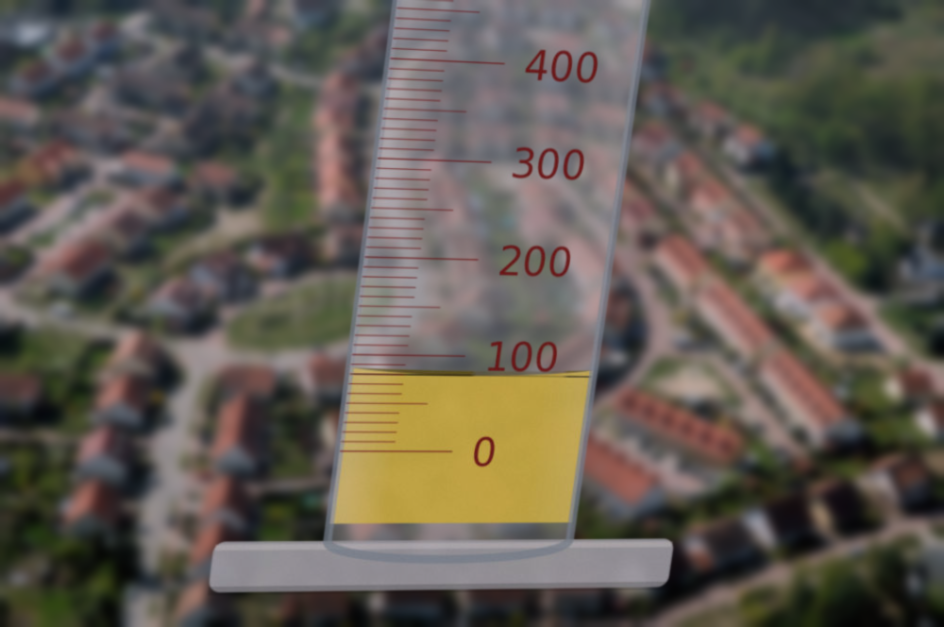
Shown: value=80 unit=mL
